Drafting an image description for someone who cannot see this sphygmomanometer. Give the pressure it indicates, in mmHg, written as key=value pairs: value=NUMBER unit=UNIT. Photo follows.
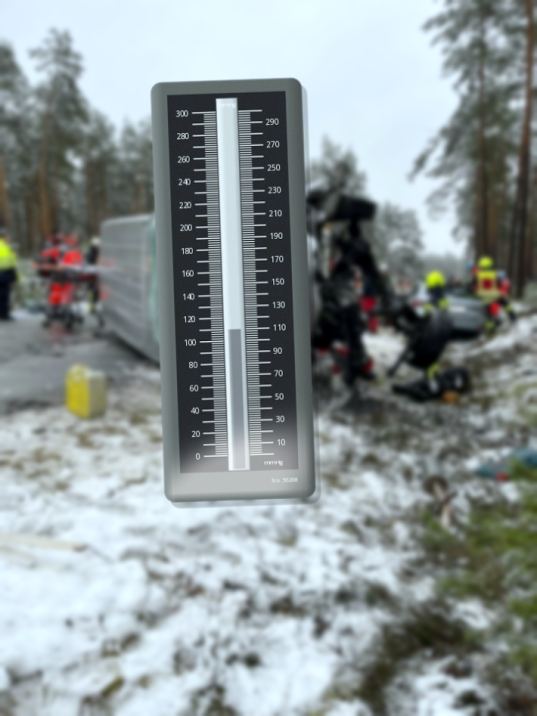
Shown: value=110 unit=mmHg
